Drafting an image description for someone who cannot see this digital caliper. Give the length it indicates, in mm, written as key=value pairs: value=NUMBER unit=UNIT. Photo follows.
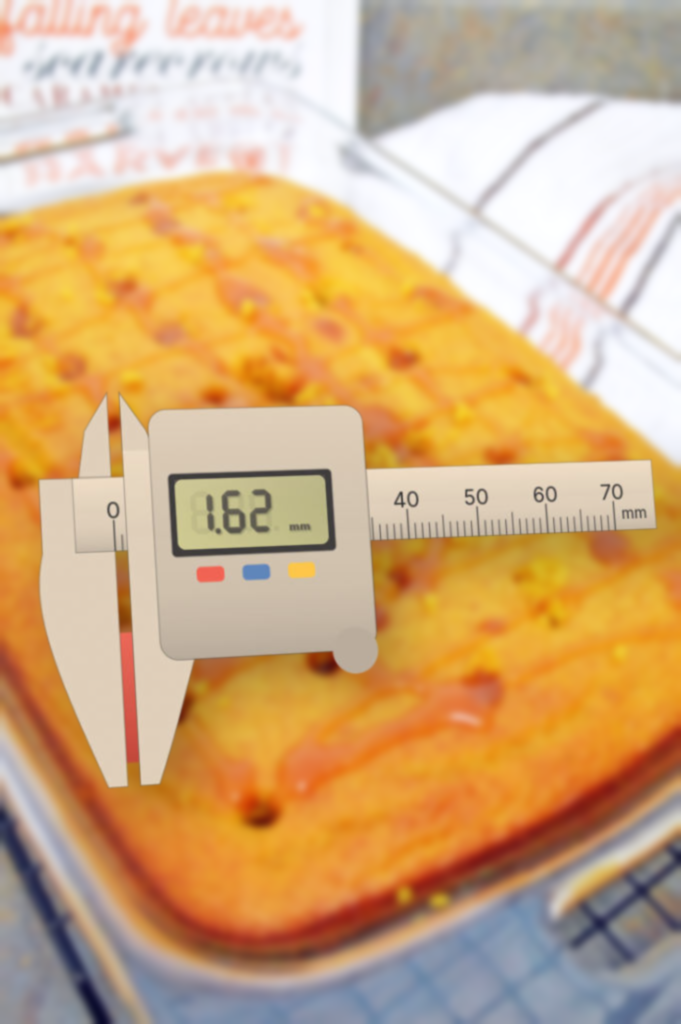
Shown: value=1.62 unit=mm
